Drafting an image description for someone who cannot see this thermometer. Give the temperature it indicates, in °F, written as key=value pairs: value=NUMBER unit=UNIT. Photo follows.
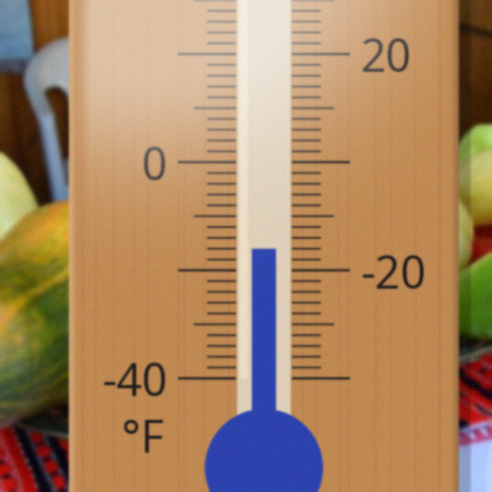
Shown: value=-16 unit=°F
